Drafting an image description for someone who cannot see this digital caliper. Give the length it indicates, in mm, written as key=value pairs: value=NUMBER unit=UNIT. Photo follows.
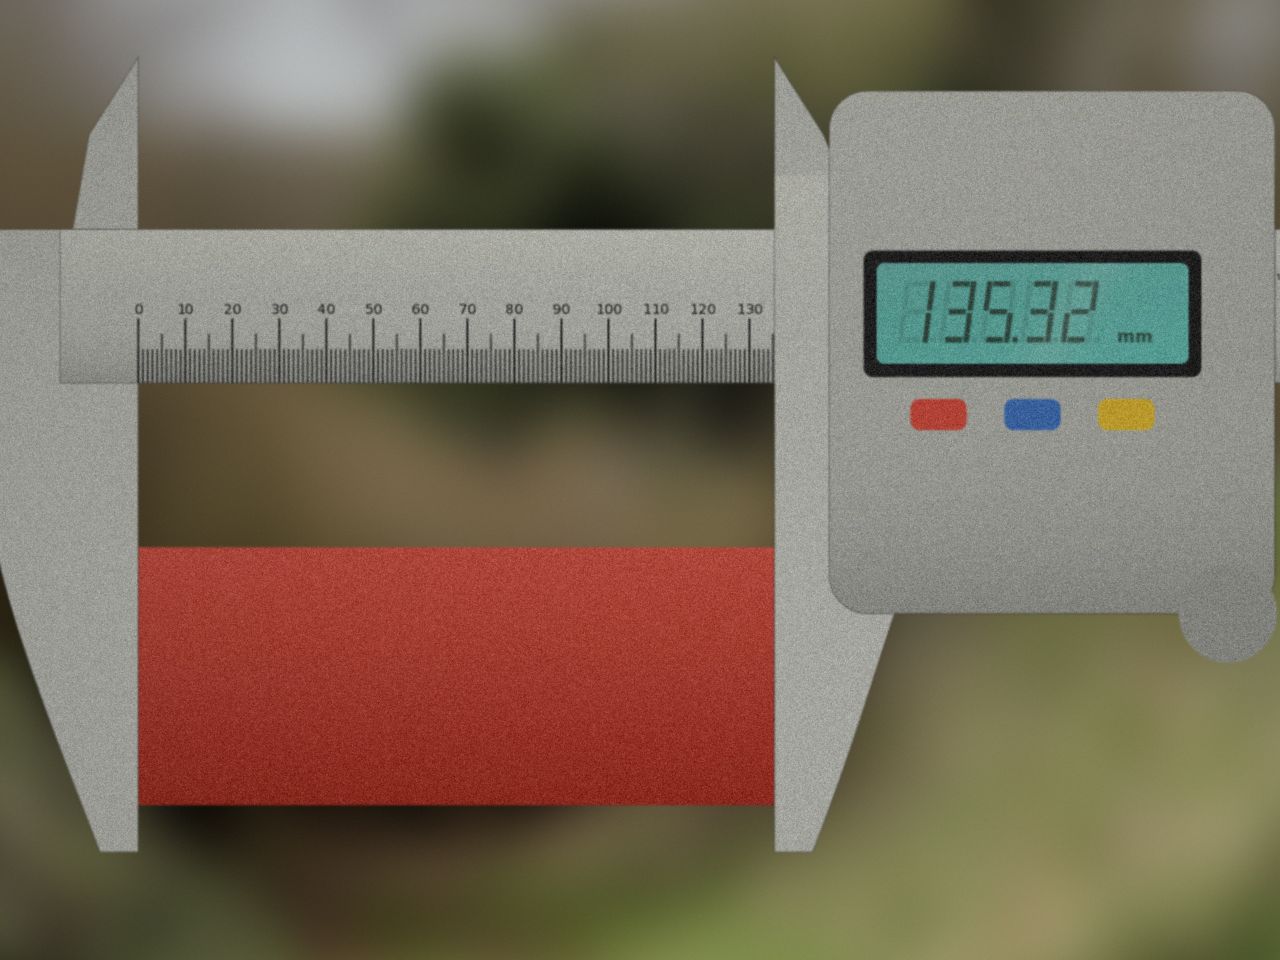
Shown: value=135.32 unit=mm
